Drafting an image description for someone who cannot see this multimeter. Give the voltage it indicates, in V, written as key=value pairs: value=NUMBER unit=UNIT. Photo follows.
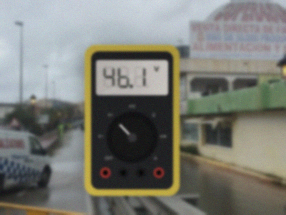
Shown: value=46.1 unit=V
